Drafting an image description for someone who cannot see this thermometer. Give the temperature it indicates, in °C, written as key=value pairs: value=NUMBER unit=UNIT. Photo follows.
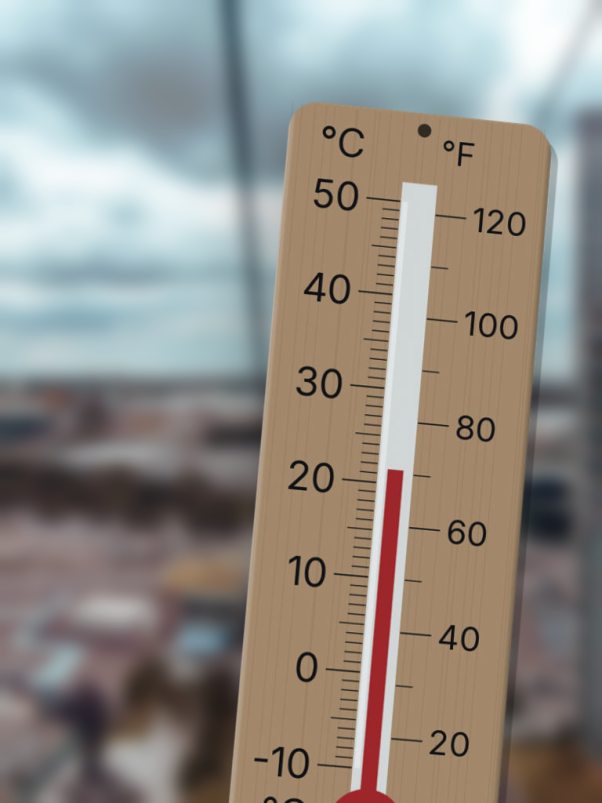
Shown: value=21.5 unit=°C
